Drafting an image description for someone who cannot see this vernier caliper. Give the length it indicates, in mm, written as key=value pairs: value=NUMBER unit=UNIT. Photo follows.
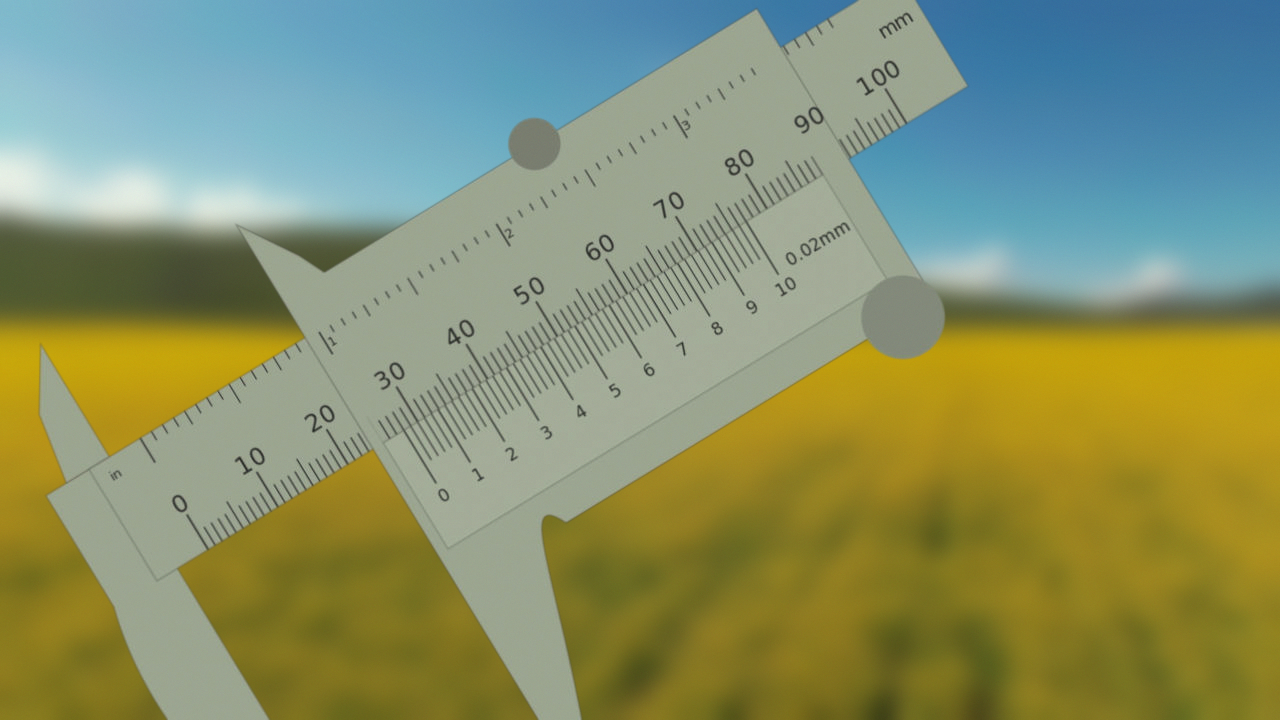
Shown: value=28.0 unit=mm
